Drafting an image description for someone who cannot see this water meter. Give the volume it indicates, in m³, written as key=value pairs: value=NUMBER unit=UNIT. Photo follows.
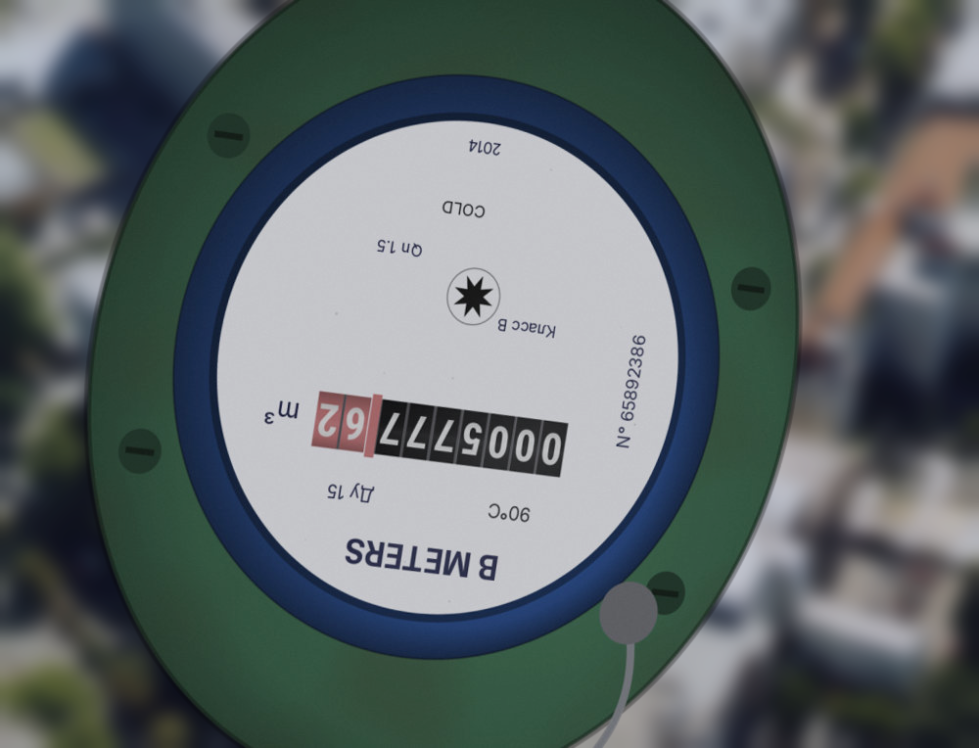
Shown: value=5777.62 unit=m³
